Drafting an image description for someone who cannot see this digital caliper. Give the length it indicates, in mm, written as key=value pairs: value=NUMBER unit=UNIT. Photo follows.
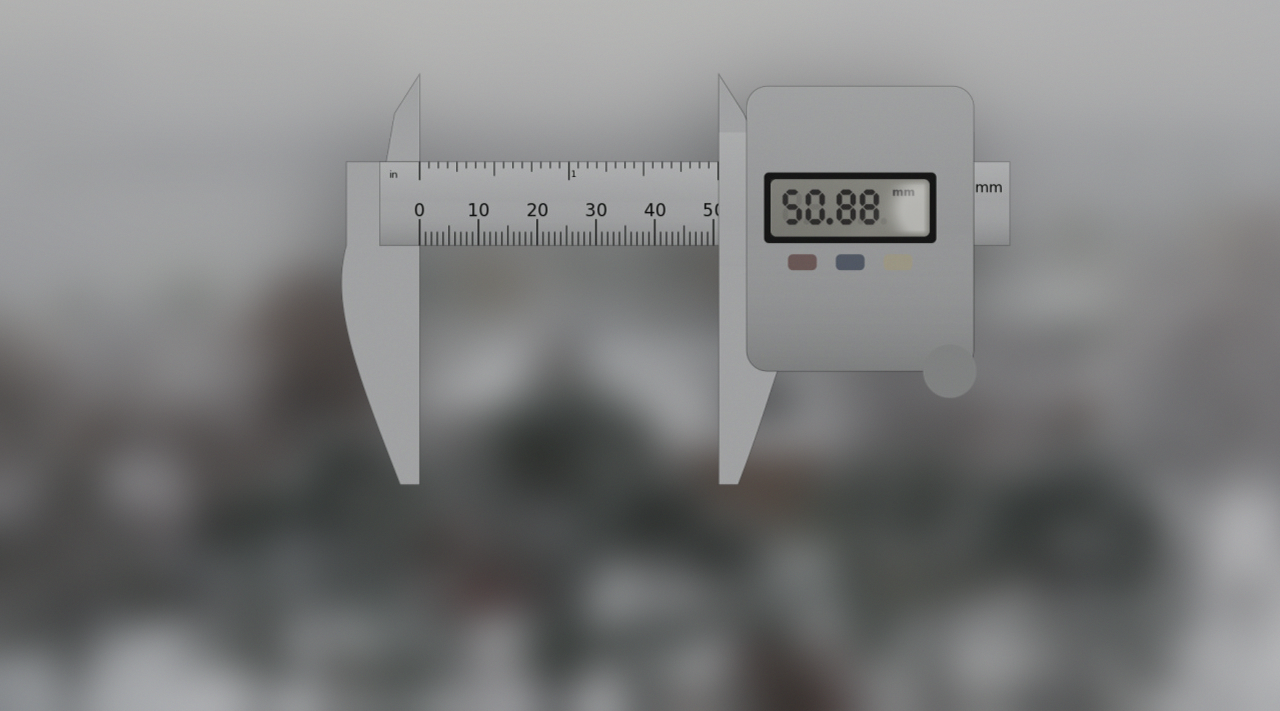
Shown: value=50.88 unit=mm
